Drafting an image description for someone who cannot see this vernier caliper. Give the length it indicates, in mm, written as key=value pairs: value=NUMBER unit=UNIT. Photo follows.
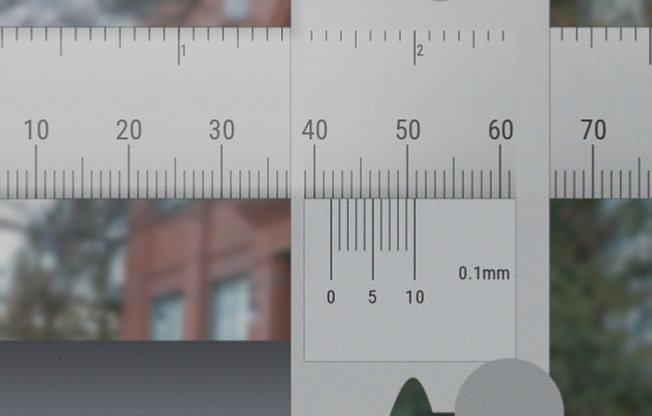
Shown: value=41.8 unit=mm
